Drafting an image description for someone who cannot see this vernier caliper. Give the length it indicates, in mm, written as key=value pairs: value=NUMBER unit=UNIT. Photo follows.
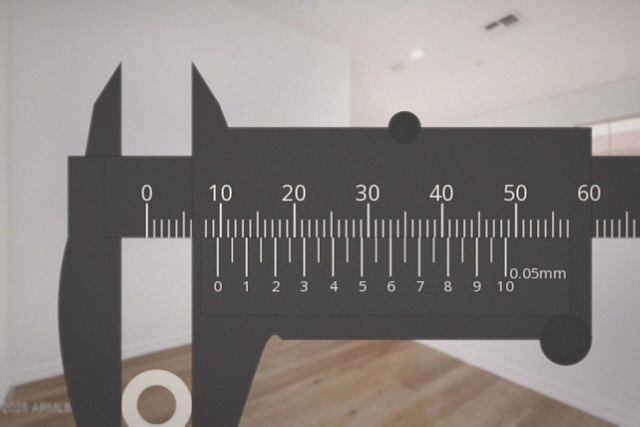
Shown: value=9.6 unit=mm
